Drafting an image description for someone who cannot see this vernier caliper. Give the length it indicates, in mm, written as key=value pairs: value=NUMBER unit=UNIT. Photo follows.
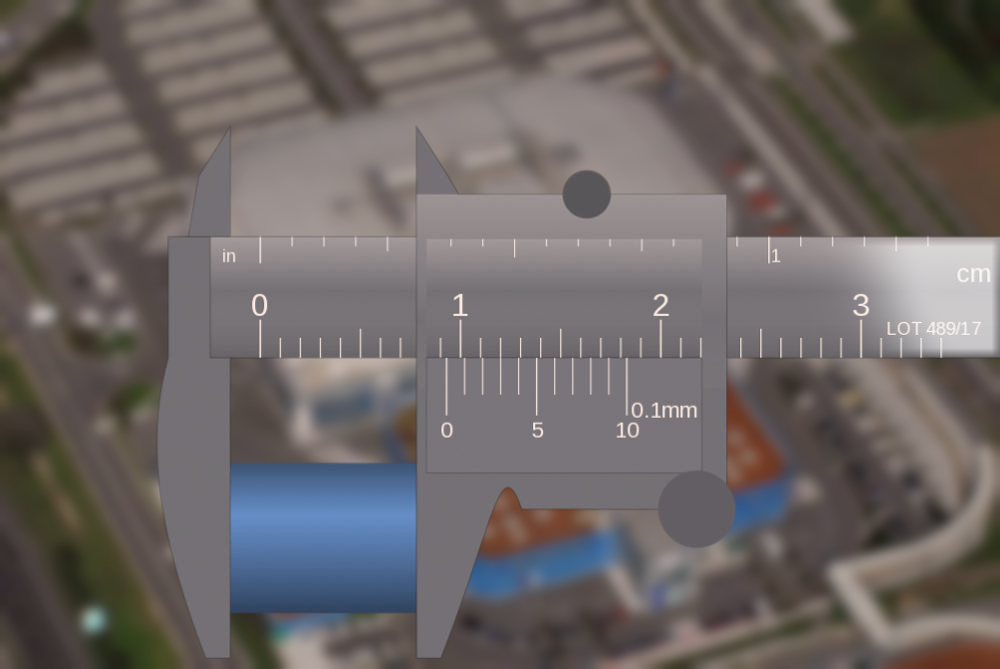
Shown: value=9.3 unit=mm
